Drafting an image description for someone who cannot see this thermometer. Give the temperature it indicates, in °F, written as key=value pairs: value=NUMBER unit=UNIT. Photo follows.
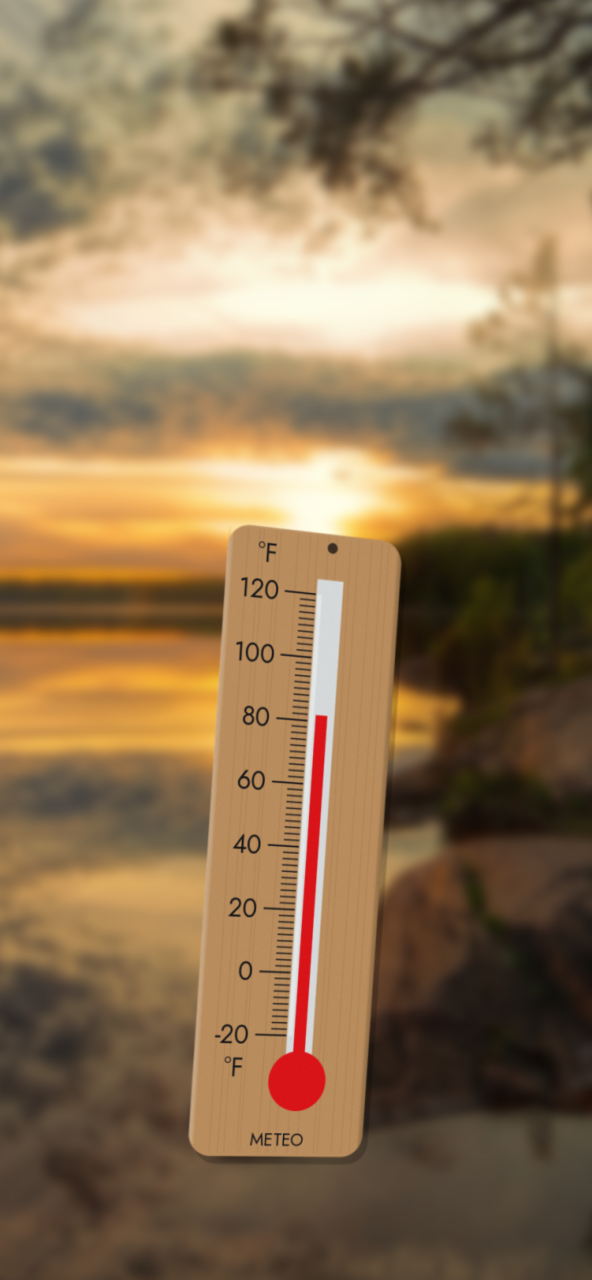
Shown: value=82 unit=°F
